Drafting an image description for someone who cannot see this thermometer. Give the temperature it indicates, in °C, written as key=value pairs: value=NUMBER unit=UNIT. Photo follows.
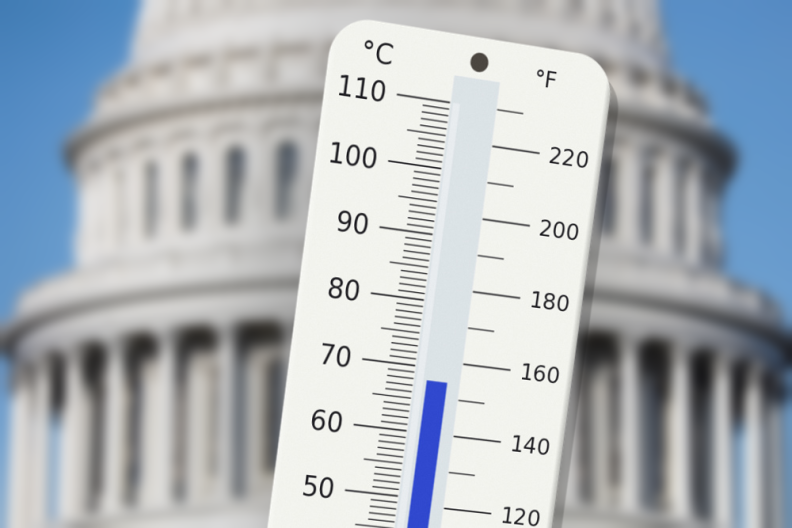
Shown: value=68 unit=°C
